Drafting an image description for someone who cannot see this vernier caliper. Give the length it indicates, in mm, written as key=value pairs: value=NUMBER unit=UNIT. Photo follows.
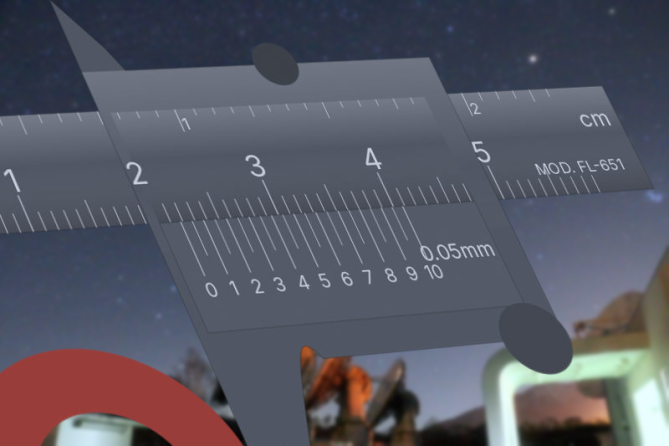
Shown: value=21.8 unit=mm
